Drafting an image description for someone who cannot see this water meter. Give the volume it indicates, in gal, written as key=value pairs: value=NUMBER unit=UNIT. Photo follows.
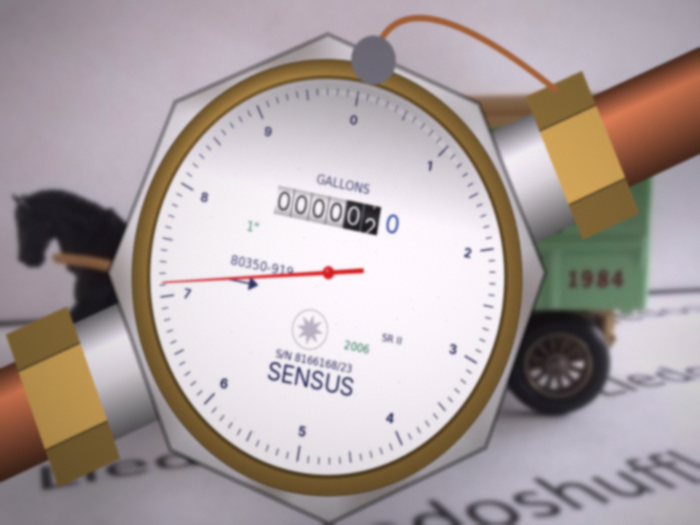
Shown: value=17.1 unit=gal
